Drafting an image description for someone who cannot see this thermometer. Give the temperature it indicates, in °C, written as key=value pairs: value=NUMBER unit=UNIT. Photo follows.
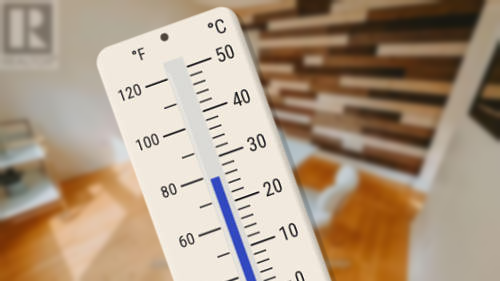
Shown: value=26 unit=°C
